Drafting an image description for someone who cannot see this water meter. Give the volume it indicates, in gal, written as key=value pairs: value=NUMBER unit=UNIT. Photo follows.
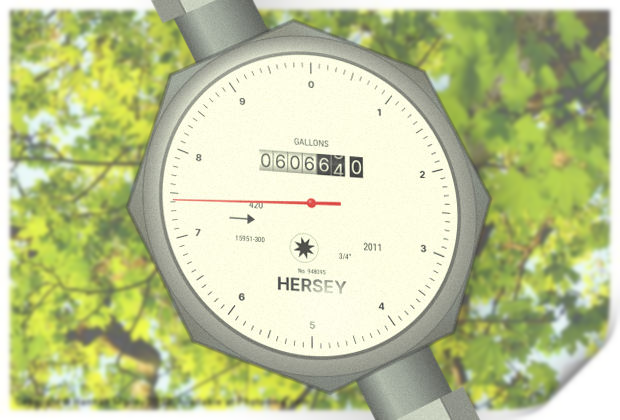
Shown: value=606637.4 unit=gal
